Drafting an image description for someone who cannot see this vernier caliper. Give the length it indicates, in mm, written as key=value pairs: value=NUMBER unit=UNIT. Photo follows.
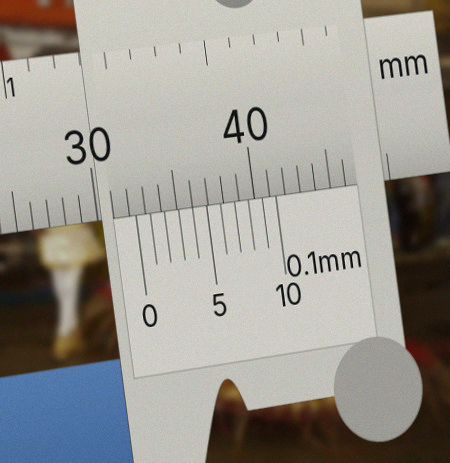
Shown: value=32.4 unit=mm
